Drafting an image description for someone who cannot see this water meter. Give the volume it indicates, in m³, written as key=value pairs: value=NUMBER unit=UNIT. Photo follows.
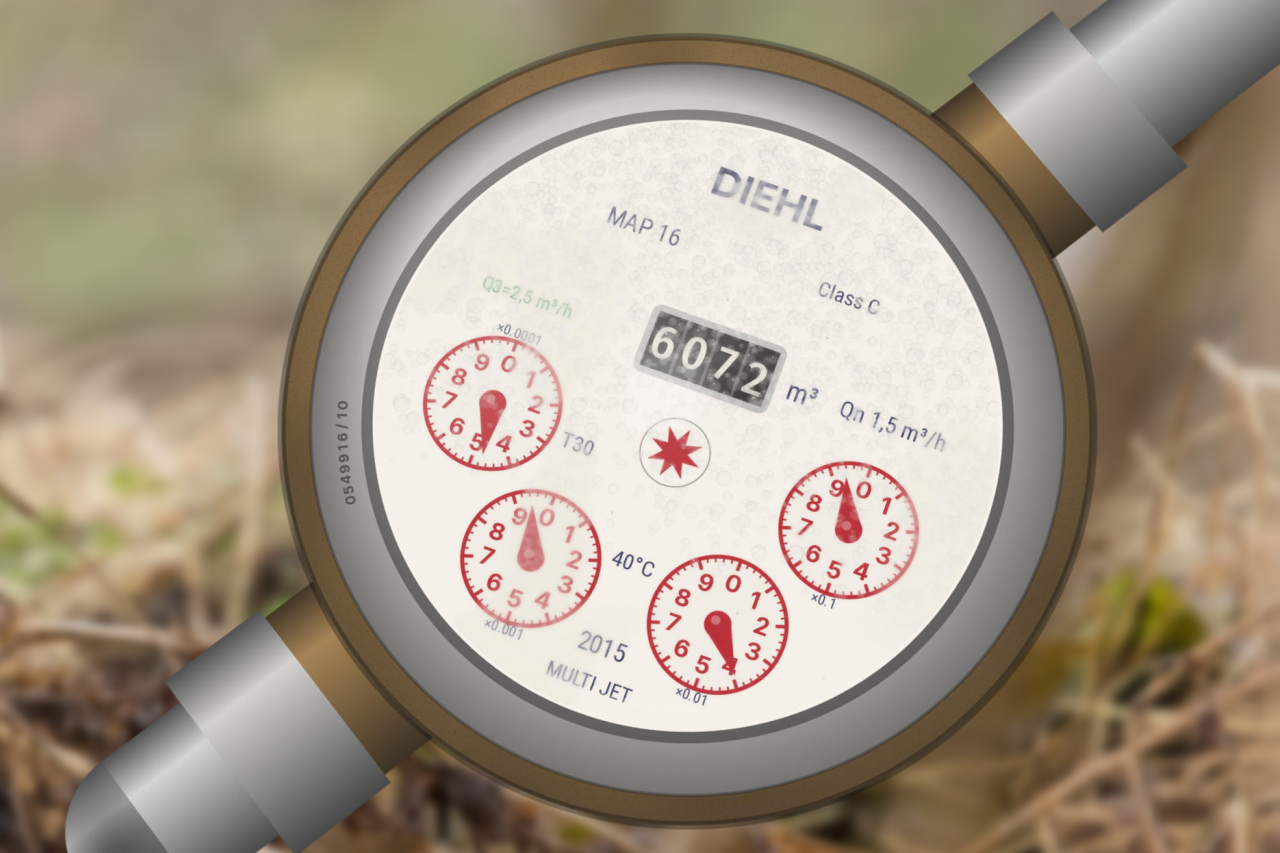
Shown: value=6071.9394 unit=m³
